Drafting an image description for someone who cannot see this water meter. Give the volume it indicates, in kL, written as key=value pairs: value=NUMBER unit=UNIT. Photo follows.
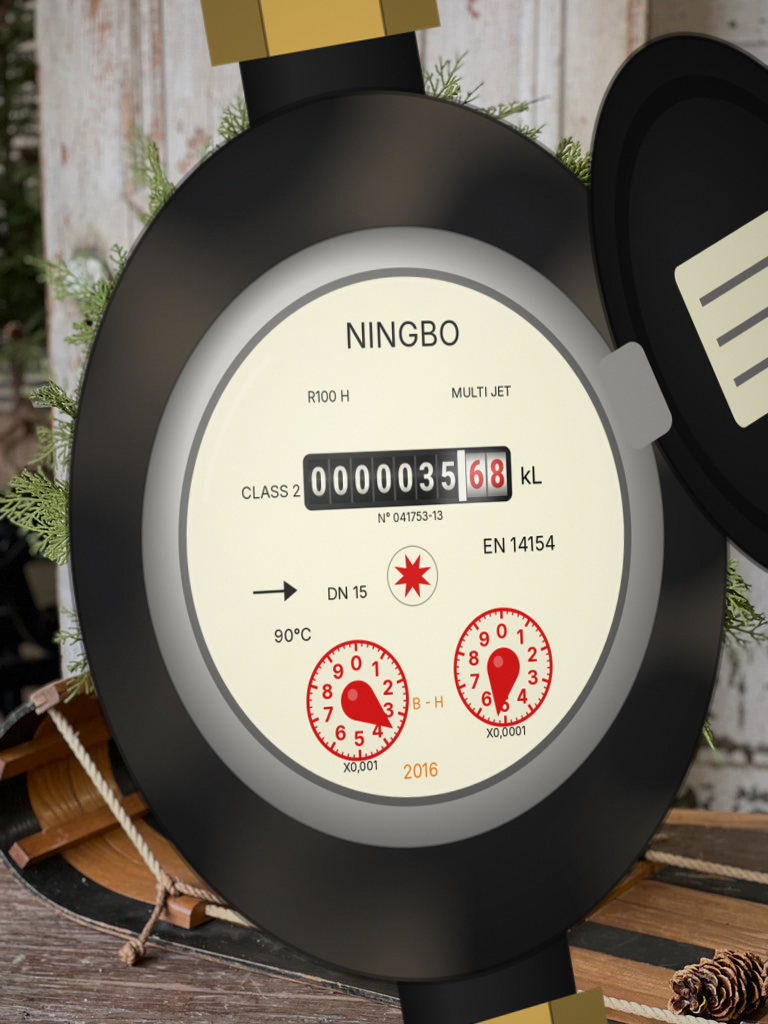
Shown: value=35.6835 unit=kL
